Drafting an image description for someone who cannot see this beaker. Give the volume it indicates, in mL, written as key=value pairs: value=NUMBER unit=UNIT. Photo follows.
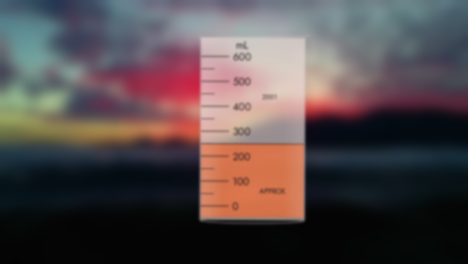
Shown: value=250 unit=mL
